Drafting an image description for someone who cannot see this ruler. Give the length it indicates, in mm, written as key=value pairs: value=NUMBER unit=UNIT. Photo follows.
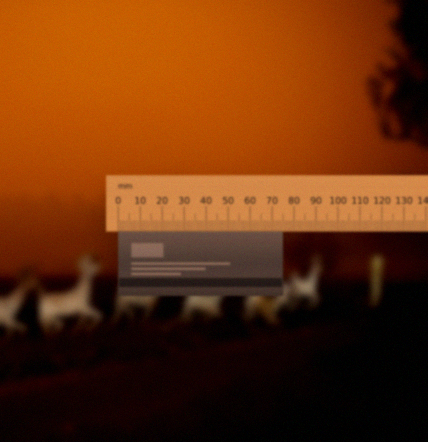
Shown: value=75 unit=mm
